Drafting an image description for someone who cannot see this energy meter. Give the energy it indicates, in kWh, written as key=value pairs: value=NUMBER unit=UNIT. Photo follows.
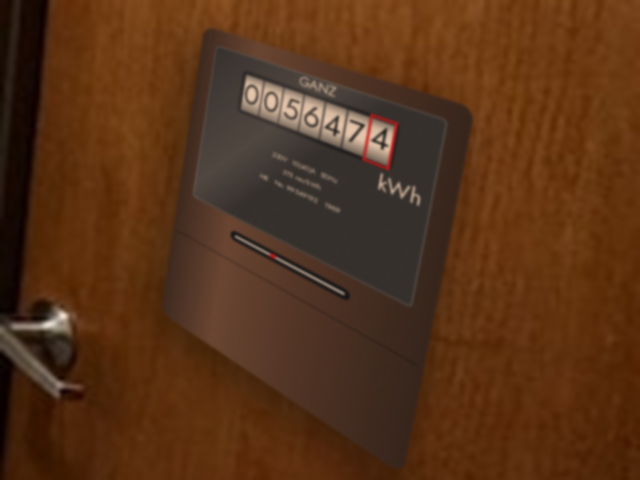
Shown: value=5647.4 unit=kWh
